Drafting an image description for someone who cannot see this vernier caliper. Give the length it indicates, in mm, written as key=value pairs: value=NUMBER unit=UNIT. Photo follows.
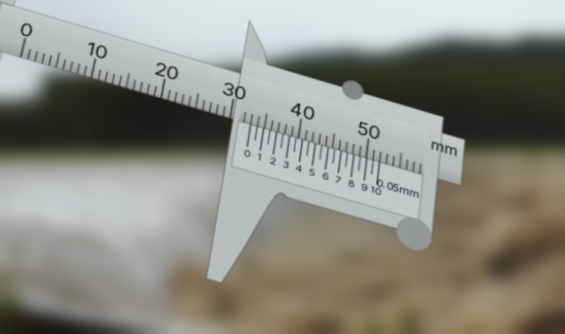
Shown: value=33.0 unit=mm
